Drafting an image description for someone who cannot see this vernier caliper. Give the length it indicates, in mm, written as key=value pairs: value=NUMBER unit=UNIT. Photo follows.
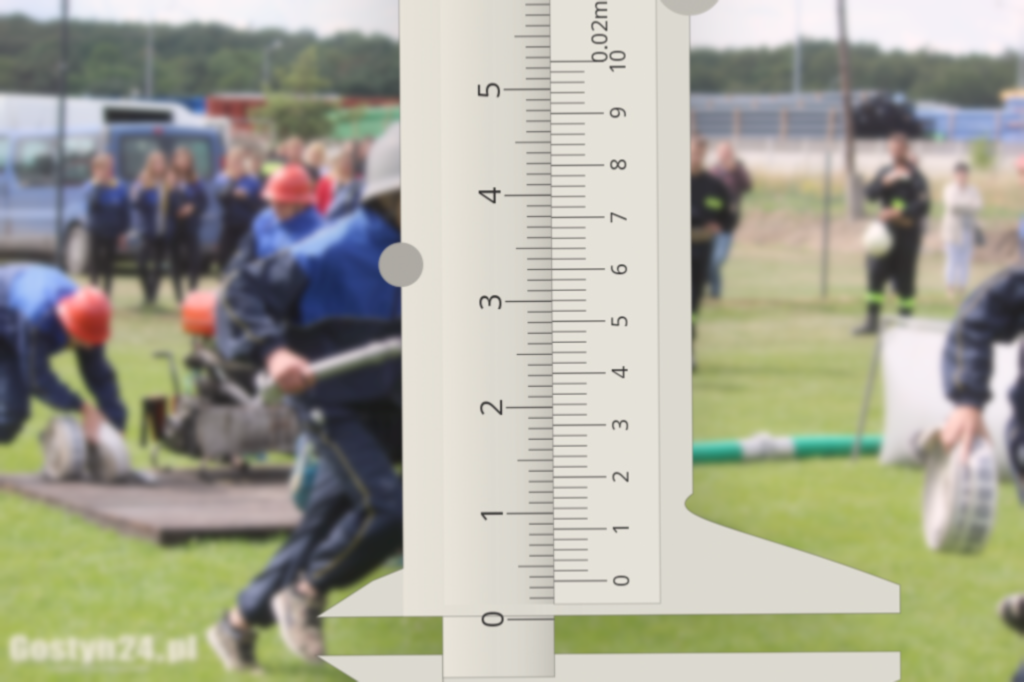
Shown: value=3.6 unit=mm
